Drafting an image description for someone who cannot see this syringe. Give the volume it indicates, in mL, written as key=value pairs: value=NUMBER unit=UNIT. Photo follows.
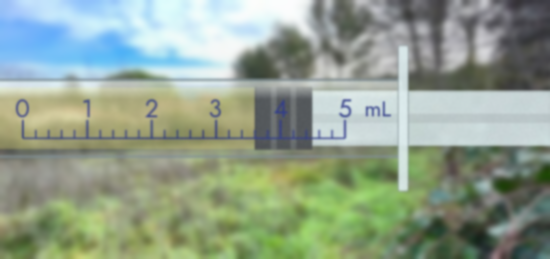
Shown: value=3.6 unit=mL
